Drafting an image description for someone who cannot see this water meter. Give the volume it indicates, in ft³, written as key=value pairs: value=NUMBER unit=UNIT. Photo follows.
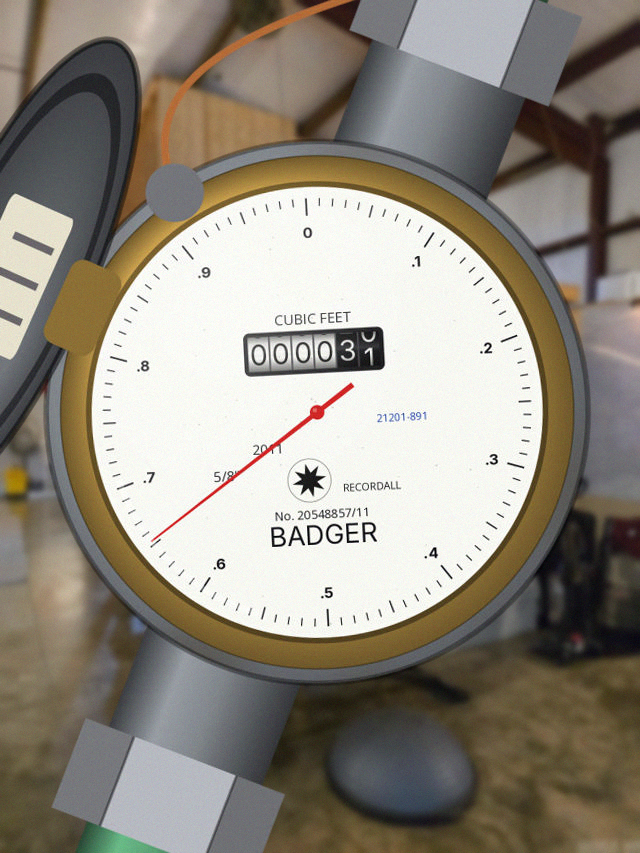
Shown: value=30.65 unit=ft³
